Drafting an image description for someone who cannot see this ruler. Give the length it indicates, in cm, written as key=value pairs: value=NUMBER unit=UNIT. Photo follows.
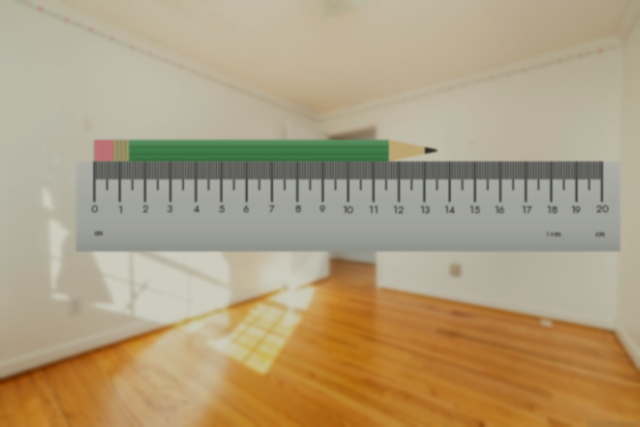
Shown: value=13.5 unit=cm
